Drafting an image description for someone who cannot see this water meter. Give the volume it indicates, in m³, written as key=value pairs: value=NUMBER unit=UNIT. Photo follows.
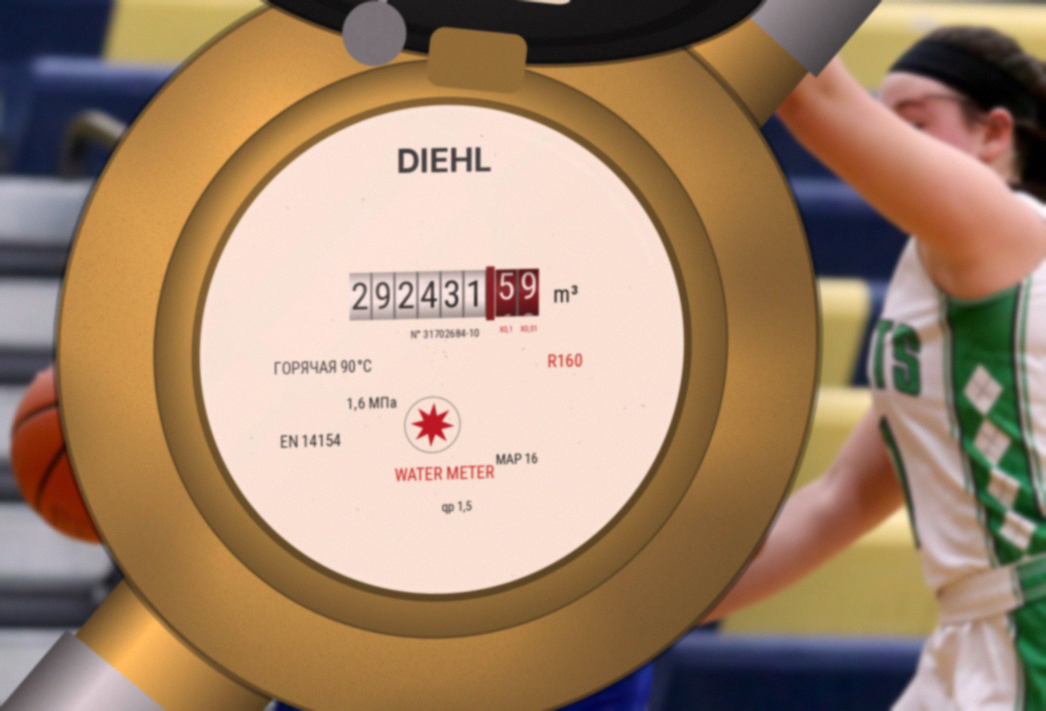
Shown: value=292431.59 unit=m³
